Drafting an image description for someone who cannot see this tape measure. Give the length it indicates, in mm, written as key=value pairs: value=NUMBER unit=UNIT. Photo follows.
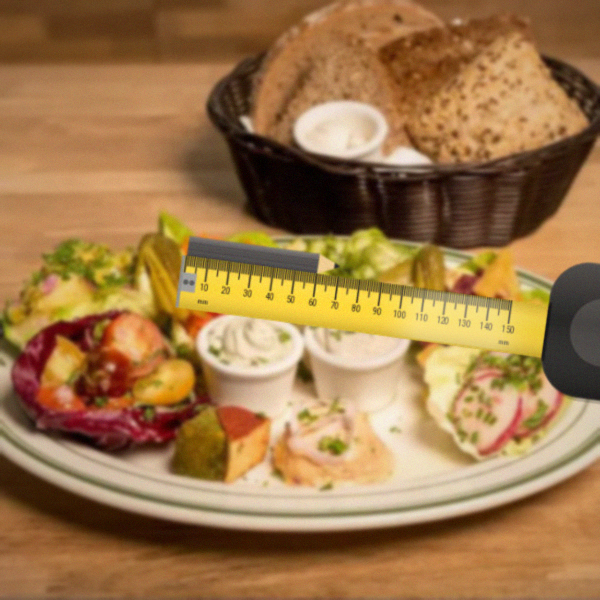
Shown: value=70 unit=mm
